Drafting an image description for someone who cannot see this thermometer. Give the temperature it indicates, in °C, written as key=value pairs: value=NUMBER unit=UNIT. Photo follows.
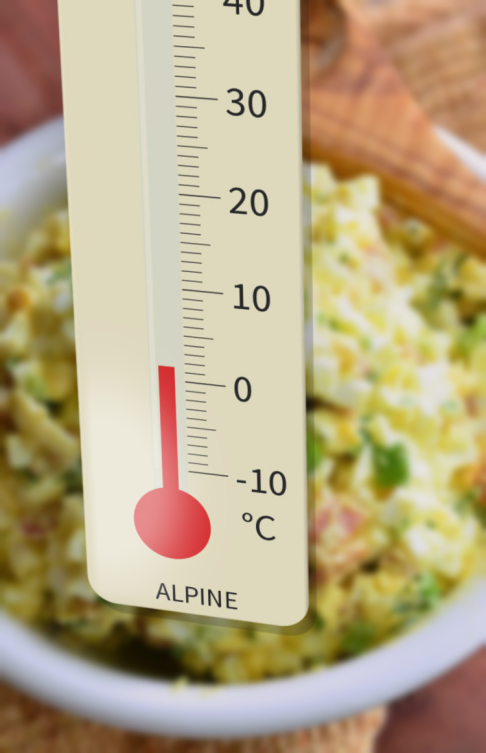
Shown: value=1.5 unit=°C
